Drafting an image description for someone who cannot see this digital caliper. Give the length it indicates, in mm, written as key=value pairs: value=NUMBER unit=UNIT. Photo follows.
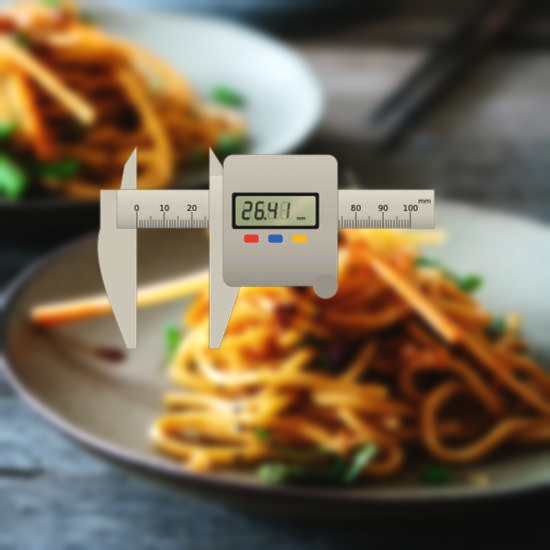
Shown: value=26.41 unit=mm
